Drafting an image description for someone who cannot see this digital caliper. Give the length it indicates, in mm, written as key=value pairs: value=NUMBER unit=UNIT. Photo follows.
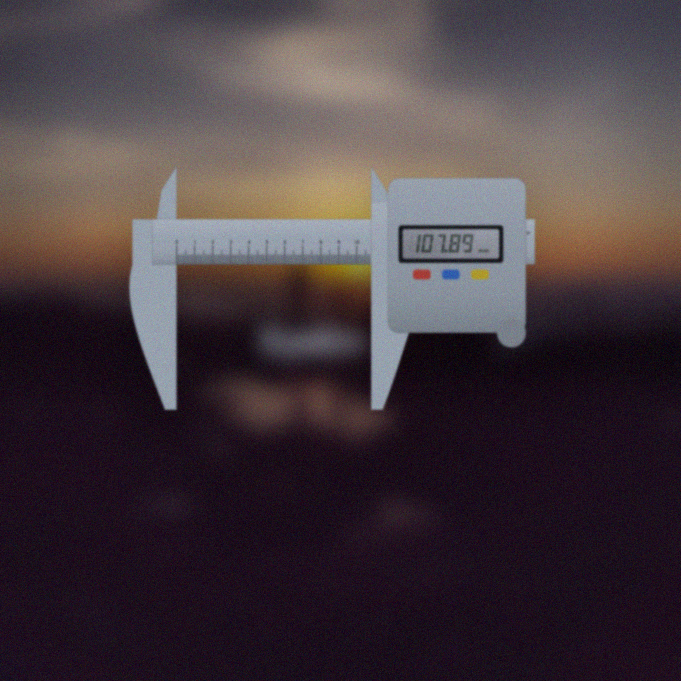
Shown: value=107.89 unit=mm
